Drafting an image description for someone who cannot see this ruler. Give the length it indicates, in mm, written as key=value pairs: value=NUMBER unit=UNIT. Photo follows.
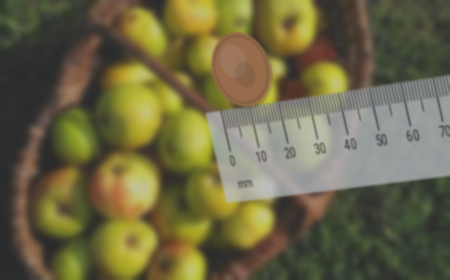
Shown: value=20 unit=mm
